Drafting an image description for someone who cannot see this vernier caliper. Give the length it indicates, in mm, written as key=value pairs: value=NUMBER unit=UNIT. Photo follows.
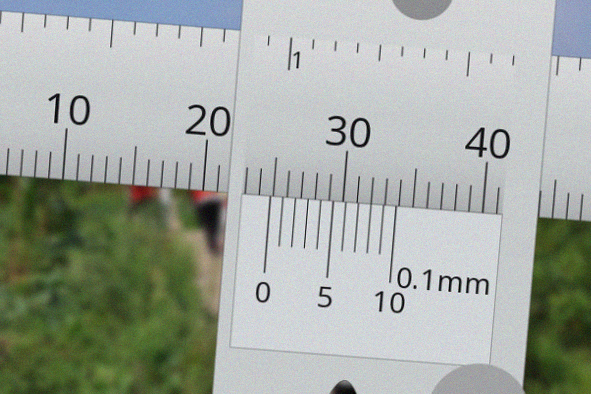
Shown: value=24.8 unit=mm
